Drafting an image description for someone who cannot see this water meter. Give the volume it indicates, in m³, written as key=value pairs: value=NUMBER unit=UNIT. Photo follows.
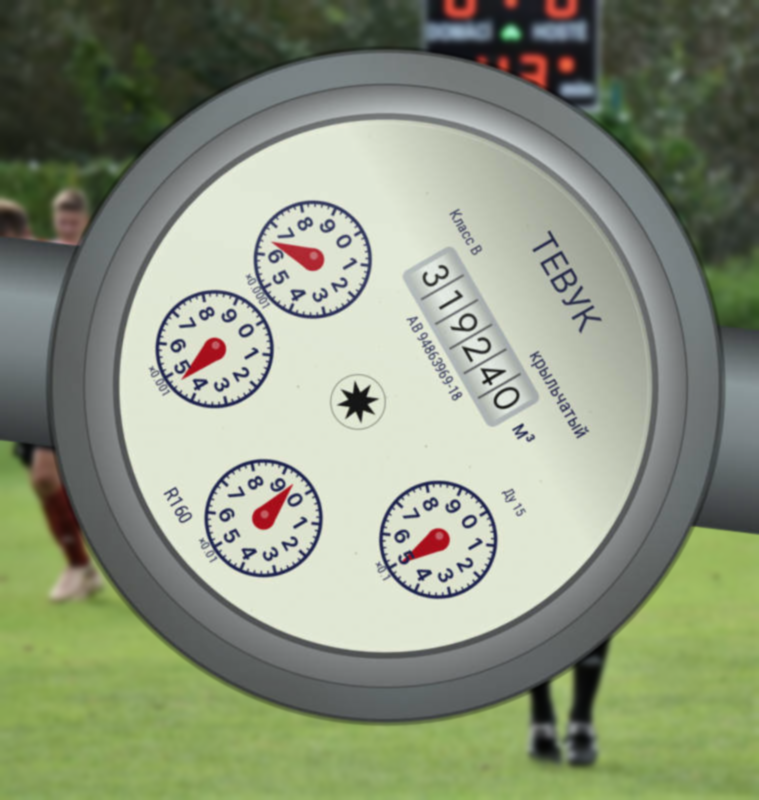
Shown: value=319240.4946 unit=m³
